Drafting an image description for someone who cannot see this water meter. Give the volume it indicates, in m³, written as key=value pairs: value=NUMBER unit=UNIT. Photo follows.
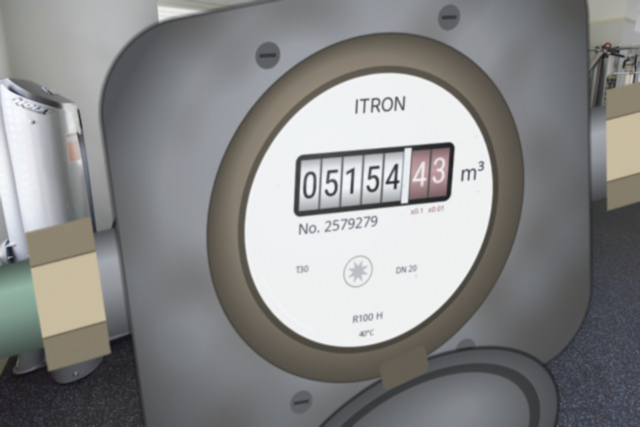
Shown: value=5154.43 unit=m³
